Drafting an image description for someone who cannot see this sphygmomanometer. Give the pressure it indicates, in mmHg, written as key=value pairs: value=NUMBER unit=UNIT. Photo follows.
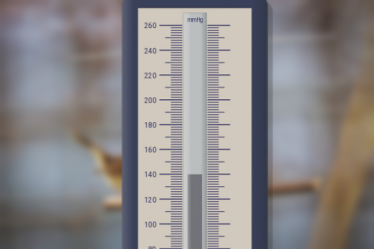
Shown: value=140 unit=mmHg
